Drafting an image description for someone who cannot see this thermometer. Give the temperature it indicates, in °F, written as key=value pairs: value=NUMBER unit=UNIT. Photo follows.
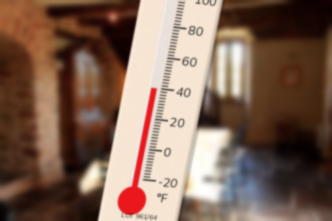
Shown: value=40 unit=°F
